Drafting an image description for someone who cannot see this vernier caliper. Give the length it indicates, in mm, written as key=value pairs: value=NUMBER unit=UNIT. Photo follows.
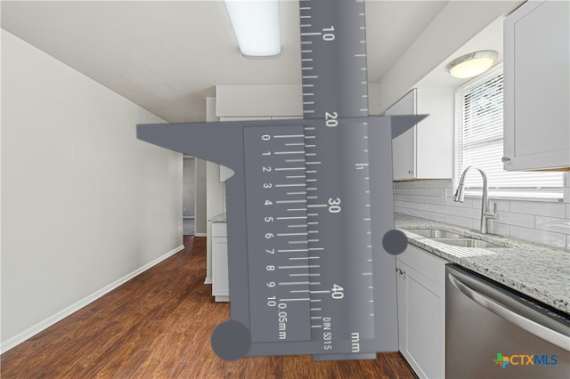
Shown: value=21.8 unit=mm
